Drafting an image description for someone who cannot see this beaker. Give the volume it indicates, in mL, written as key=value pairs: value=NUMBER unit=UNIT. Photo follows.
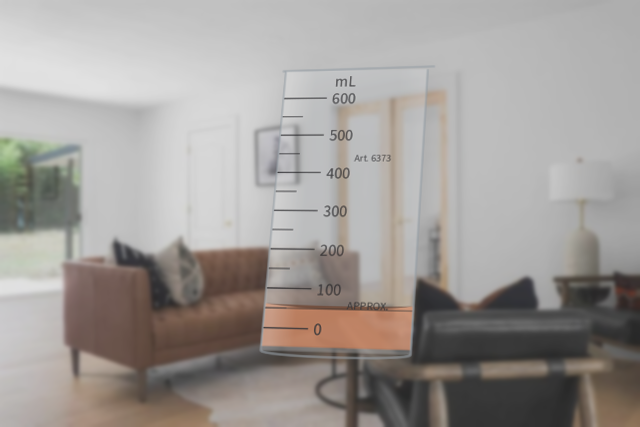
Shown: value=50 unit=mL
